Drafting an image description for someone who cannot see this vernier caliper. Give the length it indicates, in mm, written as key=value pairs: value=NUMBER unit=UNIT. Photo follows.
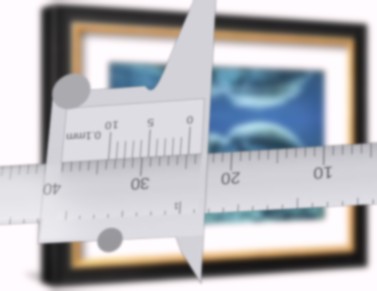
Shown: value=24.8 unit=mm
